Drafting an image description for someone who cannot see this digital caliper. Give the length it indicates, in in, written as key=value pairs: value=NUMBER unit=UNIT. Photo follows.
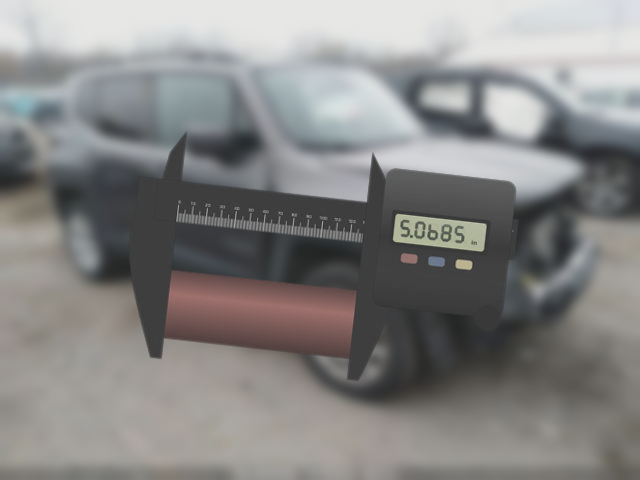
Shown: value=5.0685 unit=in
